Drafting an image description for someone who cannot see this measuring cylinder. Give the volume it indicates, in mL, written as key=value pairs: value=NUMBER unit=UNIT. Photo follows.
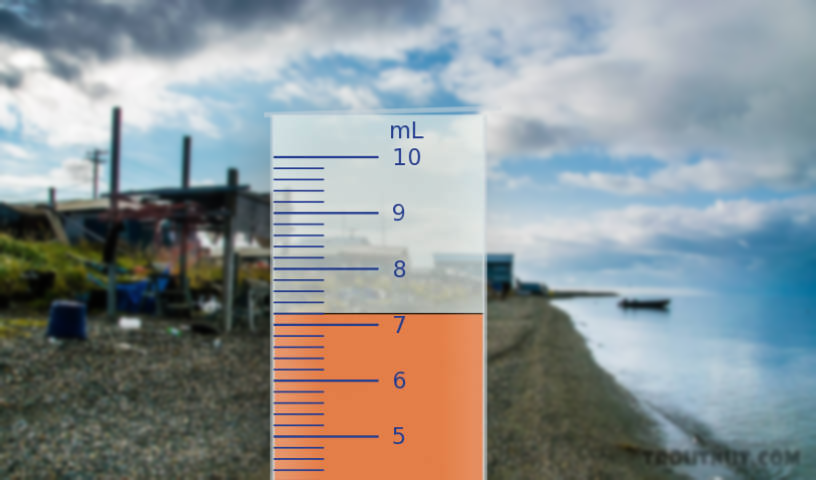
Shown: value=7.2 unit=mL
